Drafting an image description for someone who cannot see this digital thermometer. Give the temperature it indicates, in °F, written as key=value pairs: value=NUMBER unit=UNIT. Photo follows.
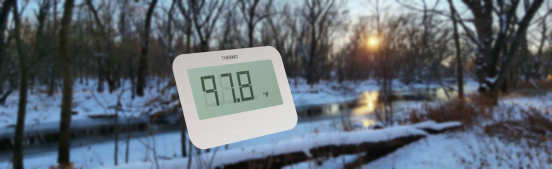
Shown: value=97.8 unit=°F
